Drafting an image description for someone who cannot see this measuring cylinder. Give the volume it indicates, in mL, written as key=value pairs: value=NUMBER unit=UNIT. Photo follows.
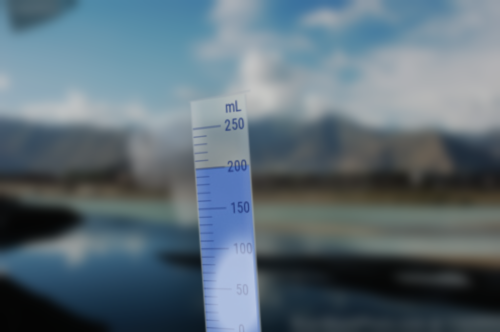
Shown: value=200 unit=mL
